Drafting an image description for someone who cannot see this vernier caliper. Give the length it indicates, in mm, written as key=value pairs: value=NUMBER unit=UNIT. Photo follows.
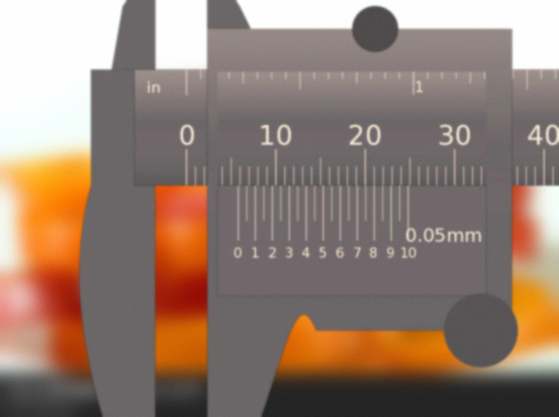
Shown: value=5.8 unit=mm
